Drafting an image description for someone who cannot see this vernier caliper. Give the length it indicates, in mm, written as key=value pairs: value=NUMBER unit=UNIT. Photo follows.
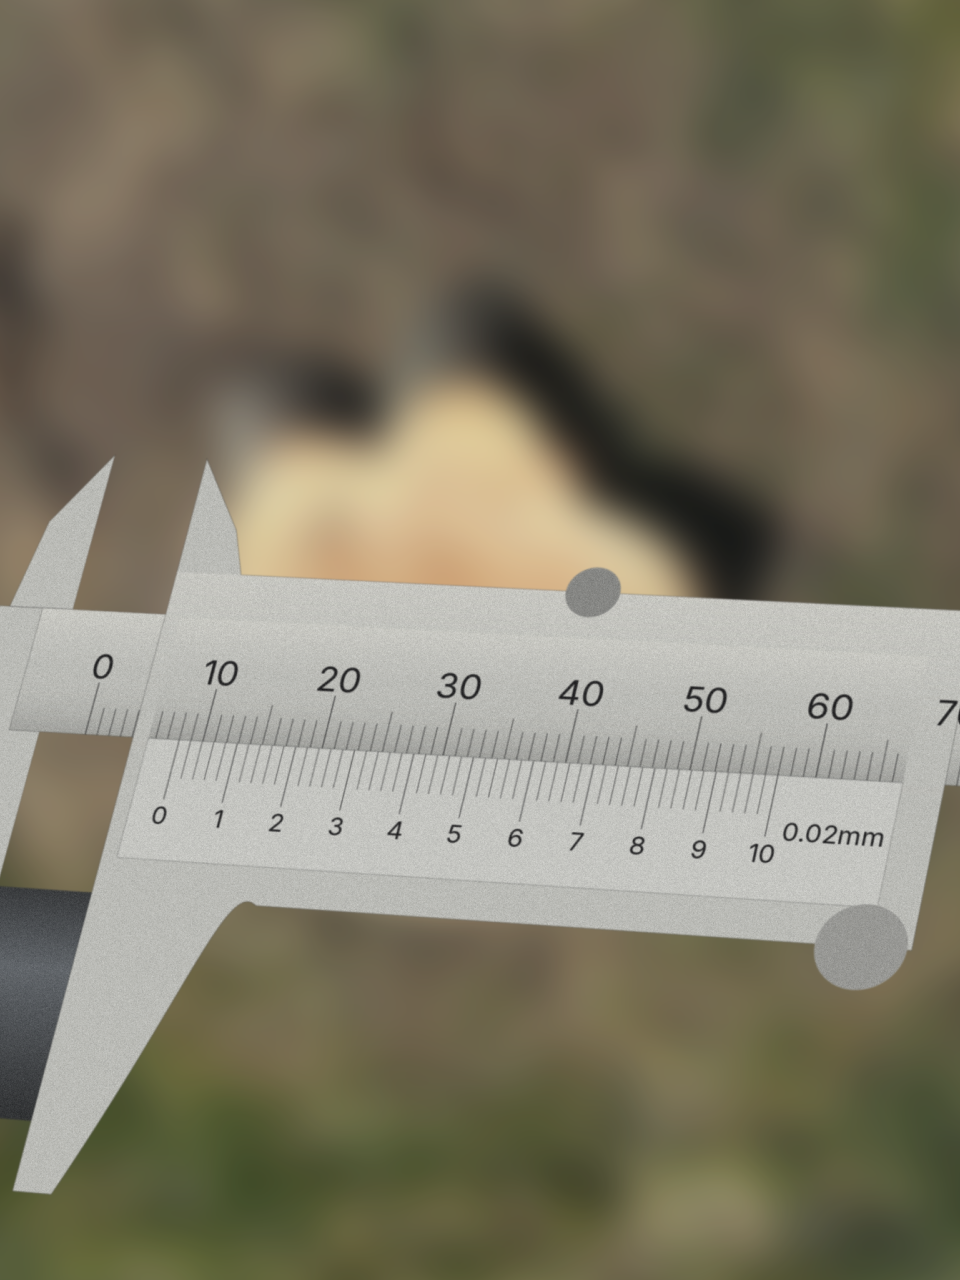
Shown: value=8.0 unit=mm
